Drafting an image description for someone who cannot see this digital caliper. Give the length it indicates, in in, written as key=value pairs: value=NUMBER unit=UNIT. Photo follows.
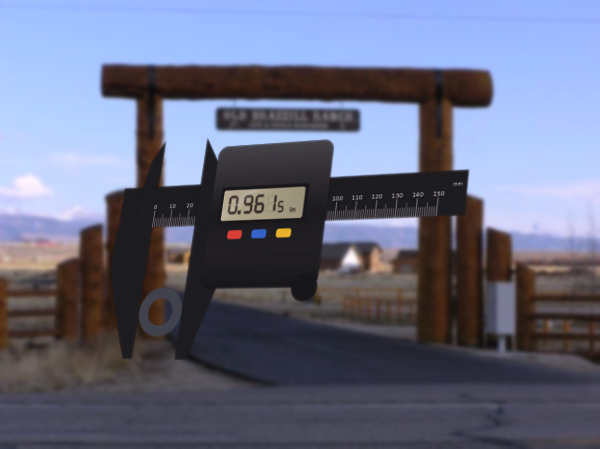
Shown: value=0.9615 unit=in
